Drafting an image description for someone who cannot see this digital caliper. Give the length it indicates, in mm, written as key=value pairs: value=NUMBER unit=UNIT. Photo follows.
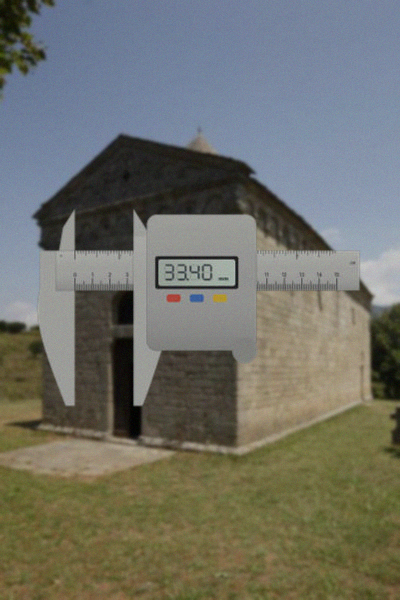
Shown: value=33.40 unit=mm
